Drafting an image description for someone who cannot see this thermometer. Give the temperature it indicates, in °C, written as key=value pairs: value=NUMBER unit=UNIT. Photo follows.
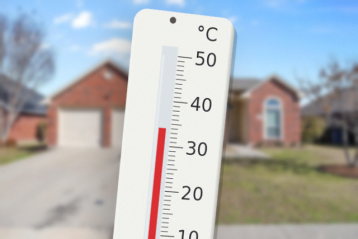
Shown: value=34 unit=°C
